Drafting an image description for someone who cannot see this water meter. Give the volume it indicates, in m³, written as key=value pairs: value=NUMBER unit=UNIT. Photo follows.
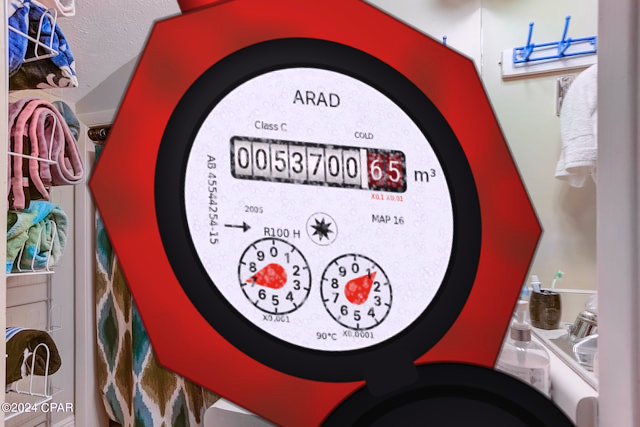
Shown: value=53700.6571 unit=m³
